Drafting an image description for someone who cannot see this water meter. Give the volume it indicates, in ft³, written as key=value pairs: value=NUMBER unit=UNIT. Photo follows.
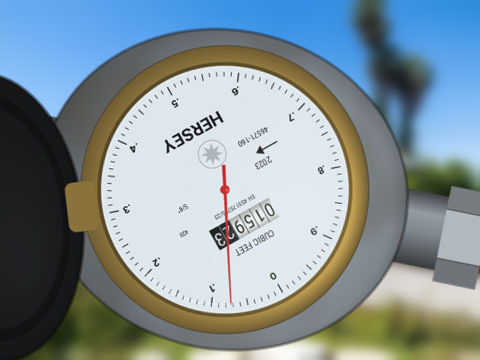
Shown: value=15923.07 unit=ft³
